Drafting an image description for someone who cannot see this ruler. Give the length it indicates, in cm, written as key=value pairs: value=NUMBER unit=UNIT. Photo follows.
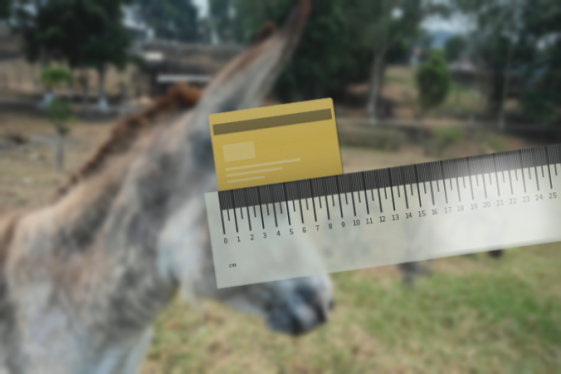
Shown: value=9.5 unit=cm
